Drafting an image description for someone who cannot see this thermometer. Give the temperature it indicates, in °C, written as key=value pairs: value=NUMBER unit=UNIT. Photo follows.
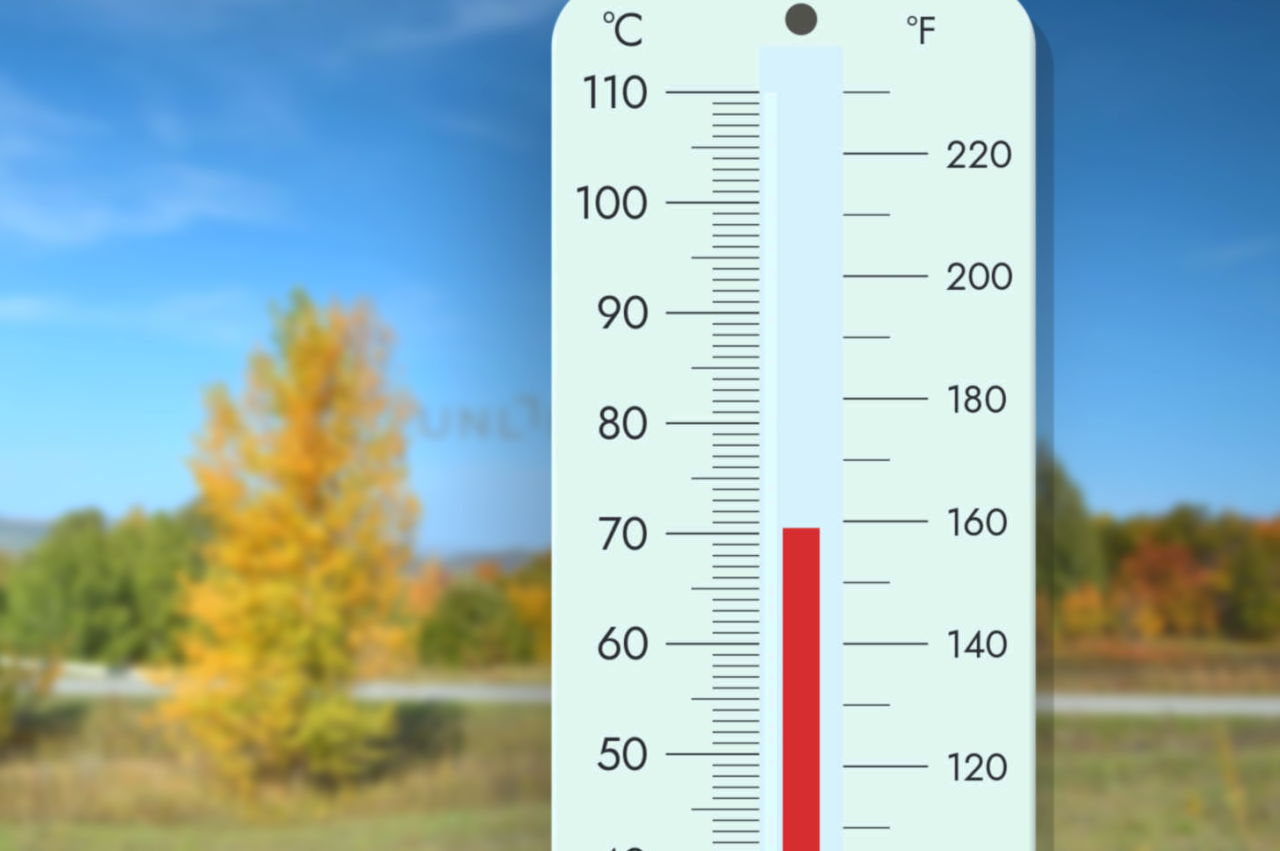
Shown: value=70.5 unit=°C
